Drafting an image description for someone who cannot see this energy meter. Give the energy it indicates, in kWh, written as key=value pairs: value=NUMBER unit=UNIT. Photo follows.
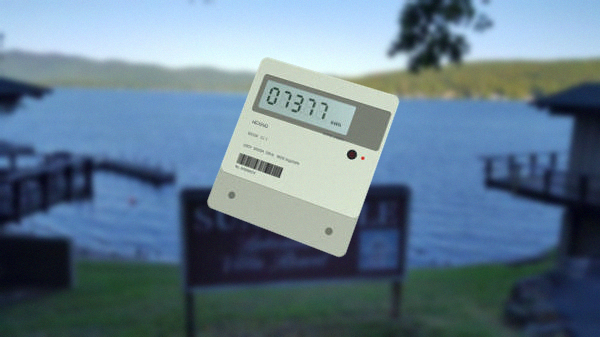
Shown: value=7377 unit=kWh
